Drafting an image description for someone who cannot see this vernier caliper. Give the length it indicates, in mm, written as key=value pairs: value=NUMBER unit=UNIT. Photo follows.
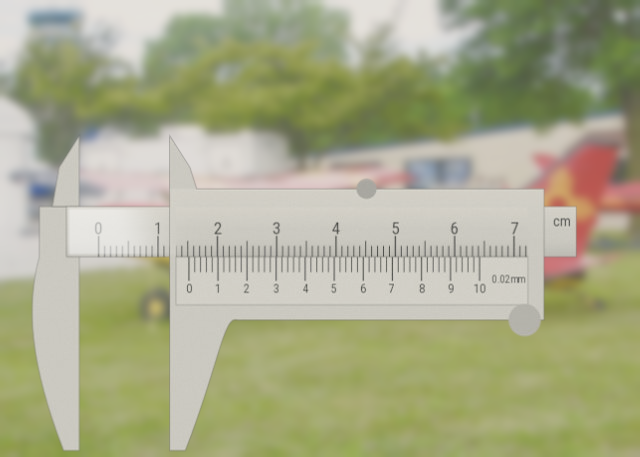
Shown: value=15.2 unit=mm
